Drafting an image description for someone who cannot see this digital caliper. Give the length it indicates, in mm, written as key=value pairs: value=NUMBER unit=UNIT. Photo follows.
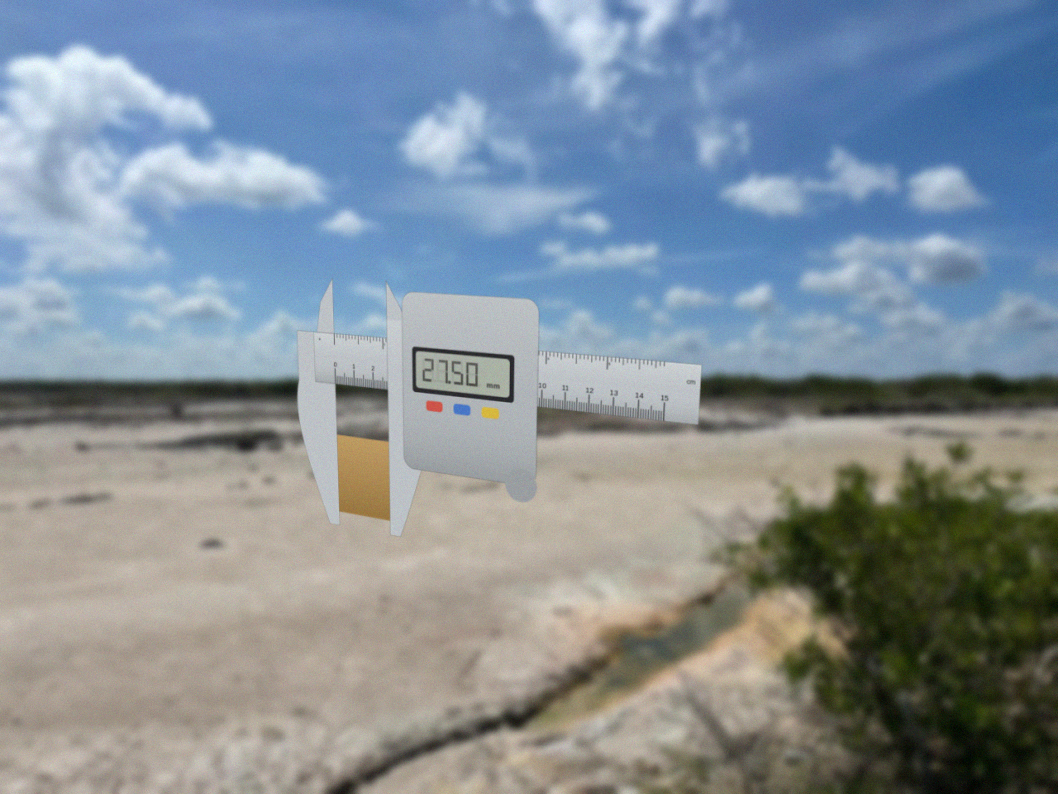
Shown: value=27.50 unit=mm
